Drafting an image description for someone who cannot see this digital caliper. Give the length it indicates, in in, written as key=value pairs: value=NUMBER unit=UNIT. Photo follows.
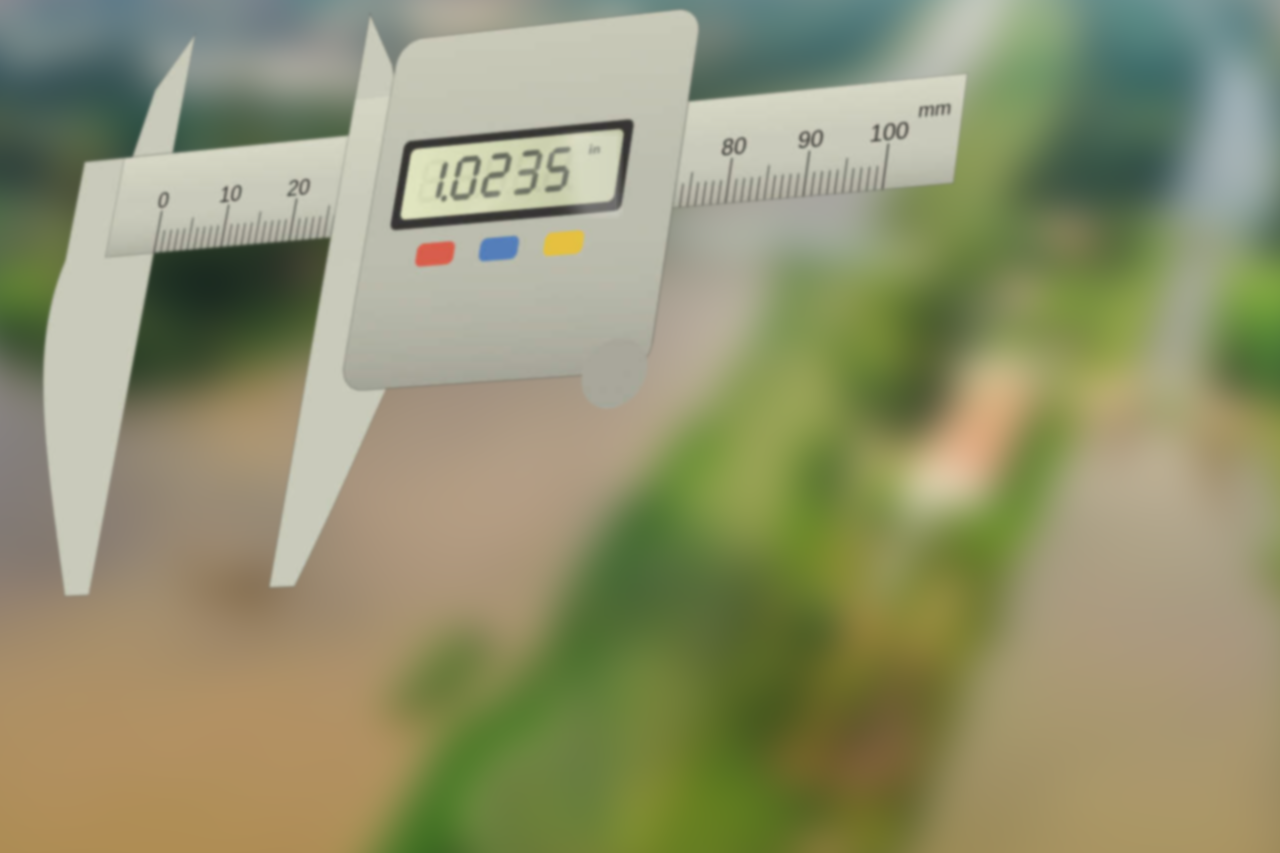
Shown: value=1.0235 unit=in
